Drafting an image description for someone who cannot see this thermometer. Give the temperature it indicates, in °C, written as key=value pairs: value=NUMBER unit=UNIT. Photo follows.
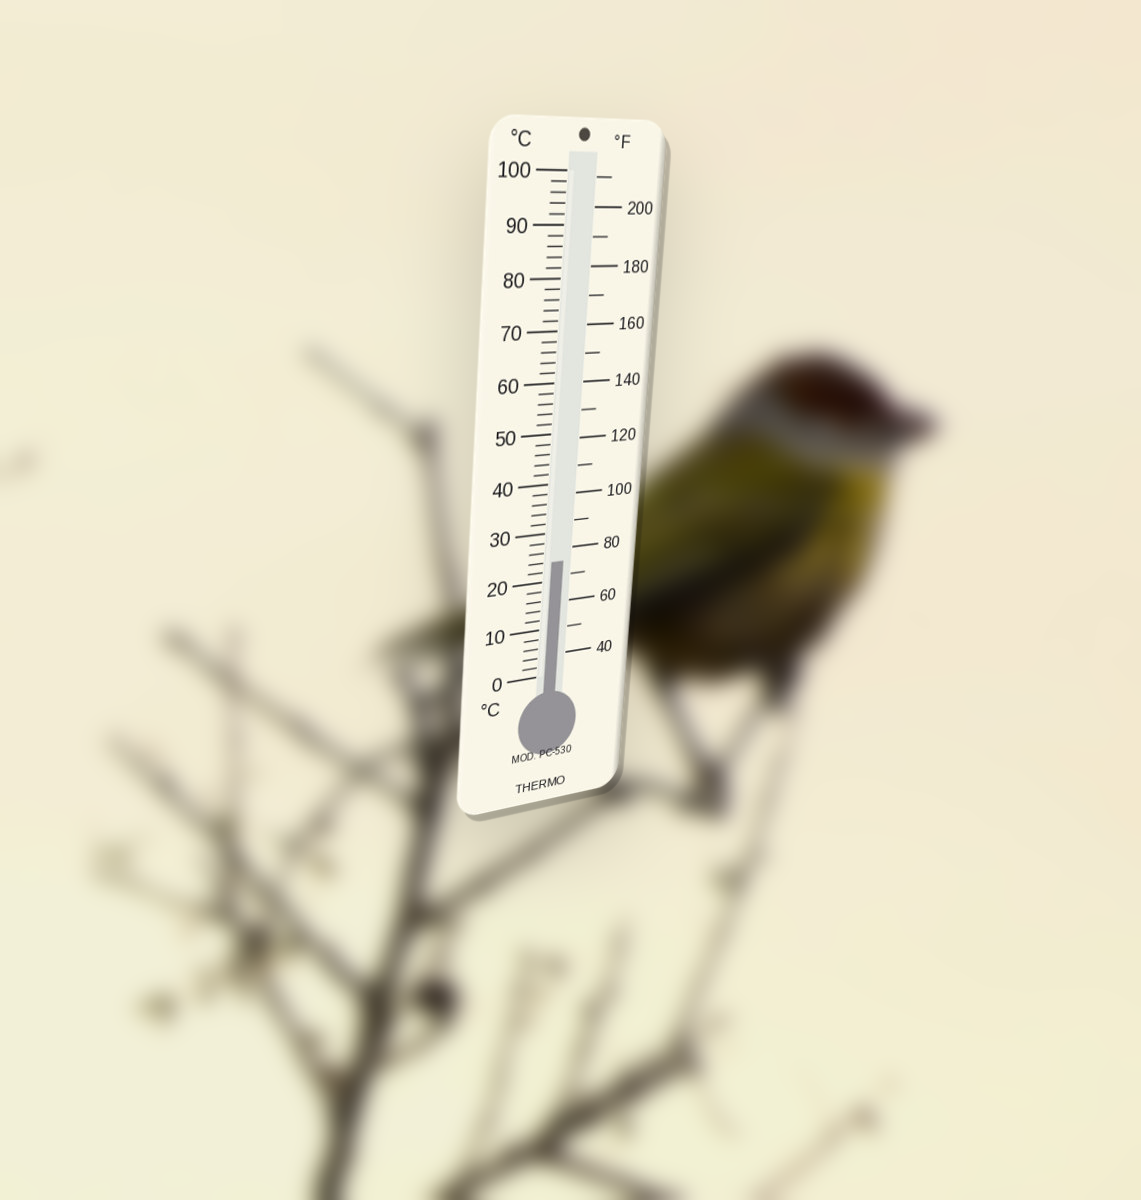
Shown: value=24 unit=°C
